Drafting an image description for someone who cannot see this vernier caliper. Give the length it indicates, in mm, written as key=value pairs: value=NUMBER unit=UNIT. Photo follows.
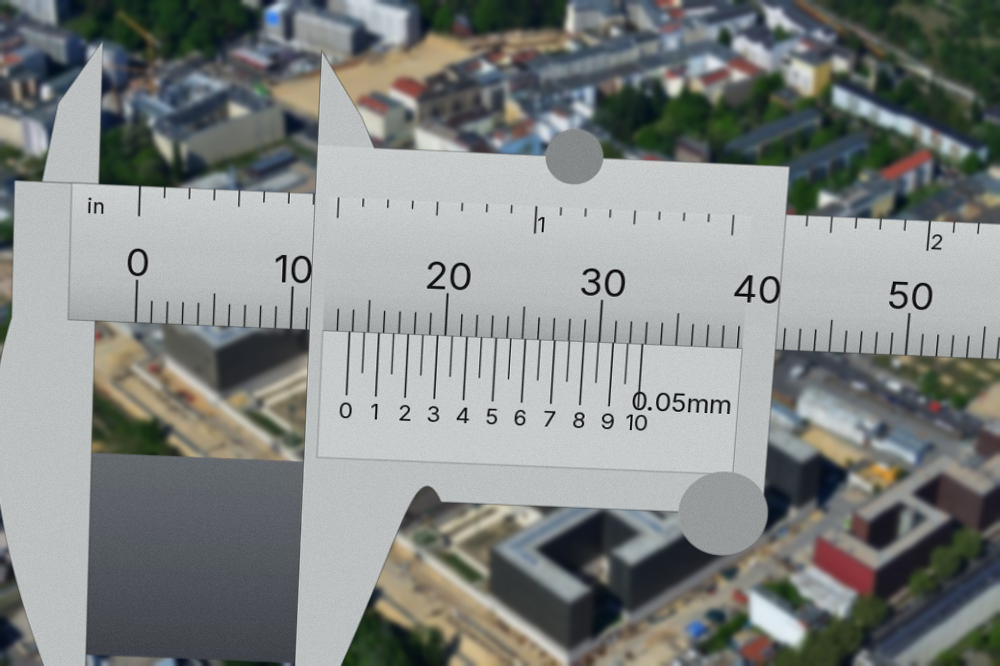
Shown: value=13.8 unit=mm
